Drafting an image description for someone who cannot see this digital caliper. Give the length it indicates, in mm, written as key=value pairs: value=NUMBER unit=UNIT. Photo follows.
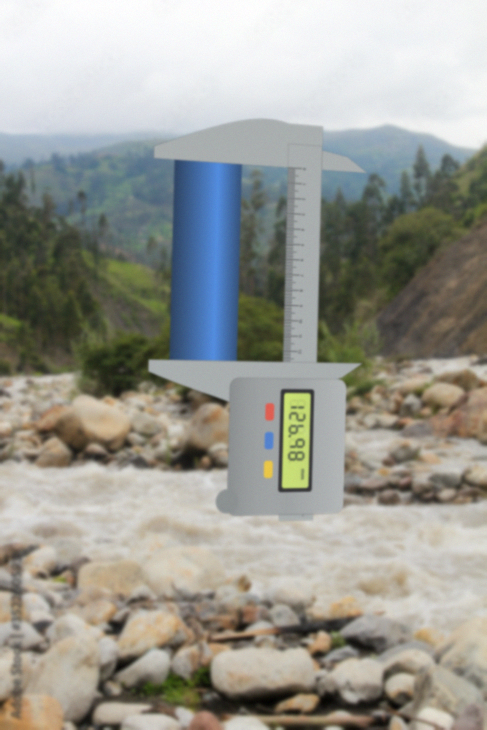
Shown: value=126.98 unit=mm
